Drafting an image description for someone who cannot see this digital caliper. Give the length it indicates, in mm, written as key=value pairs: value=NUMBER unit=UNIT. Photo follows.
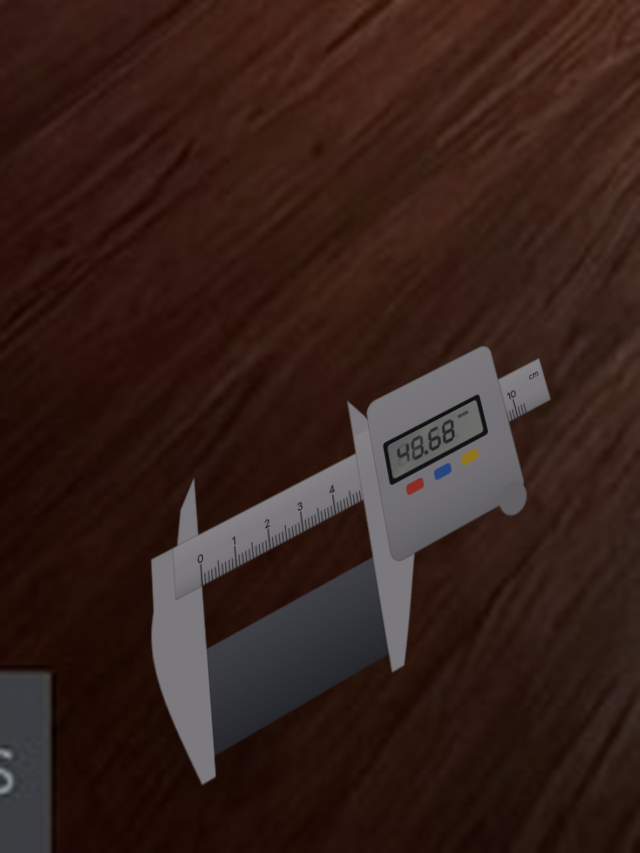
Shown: value=48.68 unit=mm
